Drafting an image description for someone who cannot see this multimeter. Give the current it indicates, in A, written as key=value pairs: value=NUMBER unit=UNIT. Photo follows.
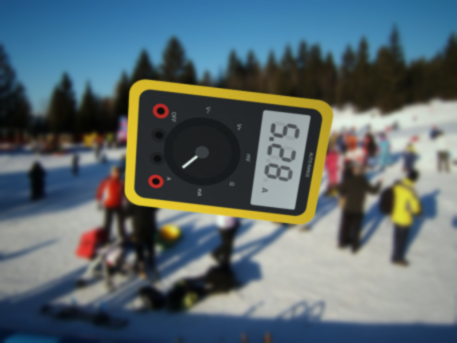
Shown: value=5.28 unit=A
